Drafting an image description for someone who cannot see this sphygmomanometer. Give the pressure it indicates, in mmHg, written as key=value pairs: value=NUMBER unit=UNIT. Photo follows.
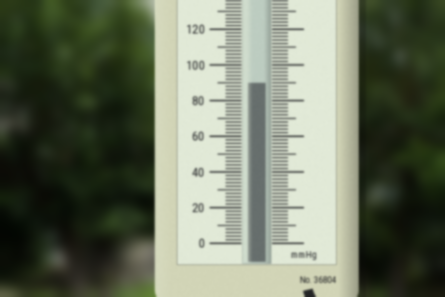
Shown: value=90 unit=mmHg
